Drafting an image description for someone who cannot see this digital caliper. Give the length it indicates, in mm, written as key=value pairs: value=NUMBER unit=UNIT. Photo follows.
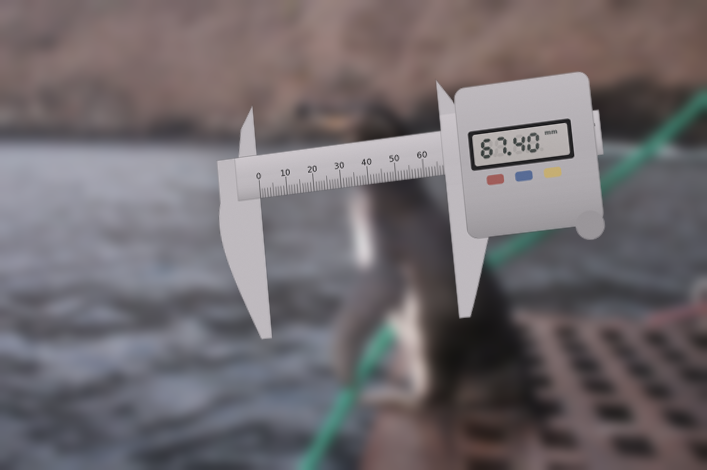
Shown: value=67.40 unit=mm
